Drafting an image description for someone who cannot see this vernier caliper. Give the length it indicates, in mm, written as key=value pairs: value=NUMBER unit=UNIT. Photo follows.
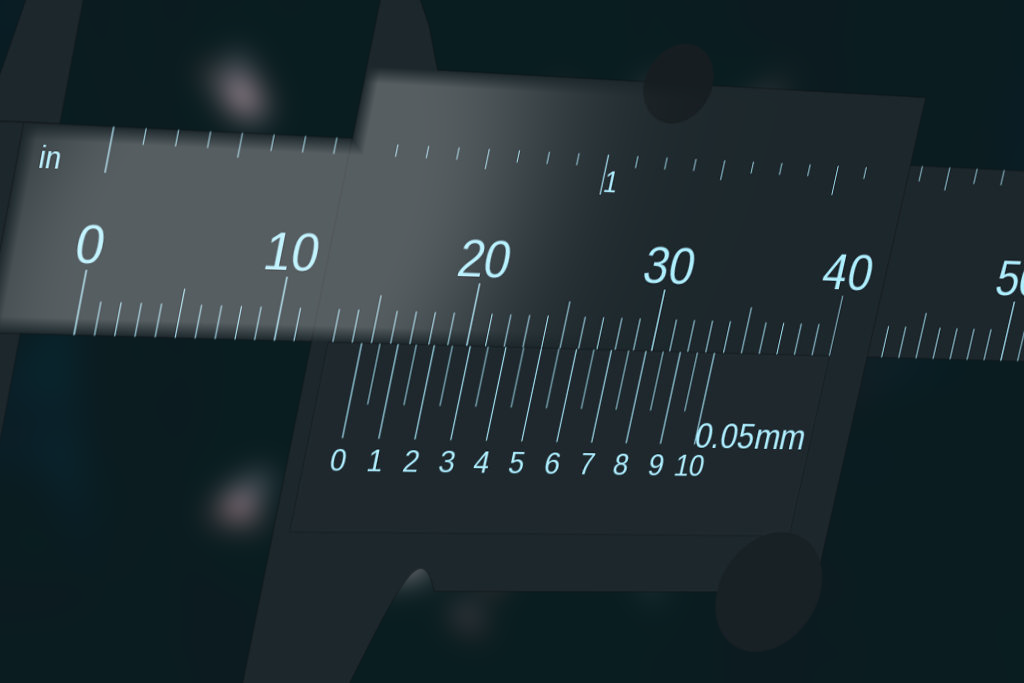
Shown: value=14.5 unit=mm
